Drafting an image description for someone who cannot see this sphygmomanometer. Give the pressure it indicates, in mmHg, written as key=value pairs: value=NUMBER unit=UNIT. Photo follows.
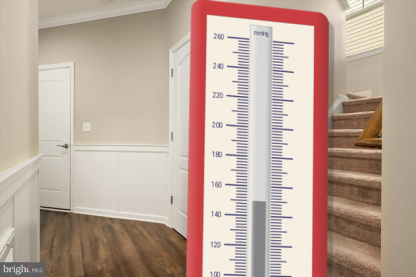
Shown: value=150 unit=mmHg
